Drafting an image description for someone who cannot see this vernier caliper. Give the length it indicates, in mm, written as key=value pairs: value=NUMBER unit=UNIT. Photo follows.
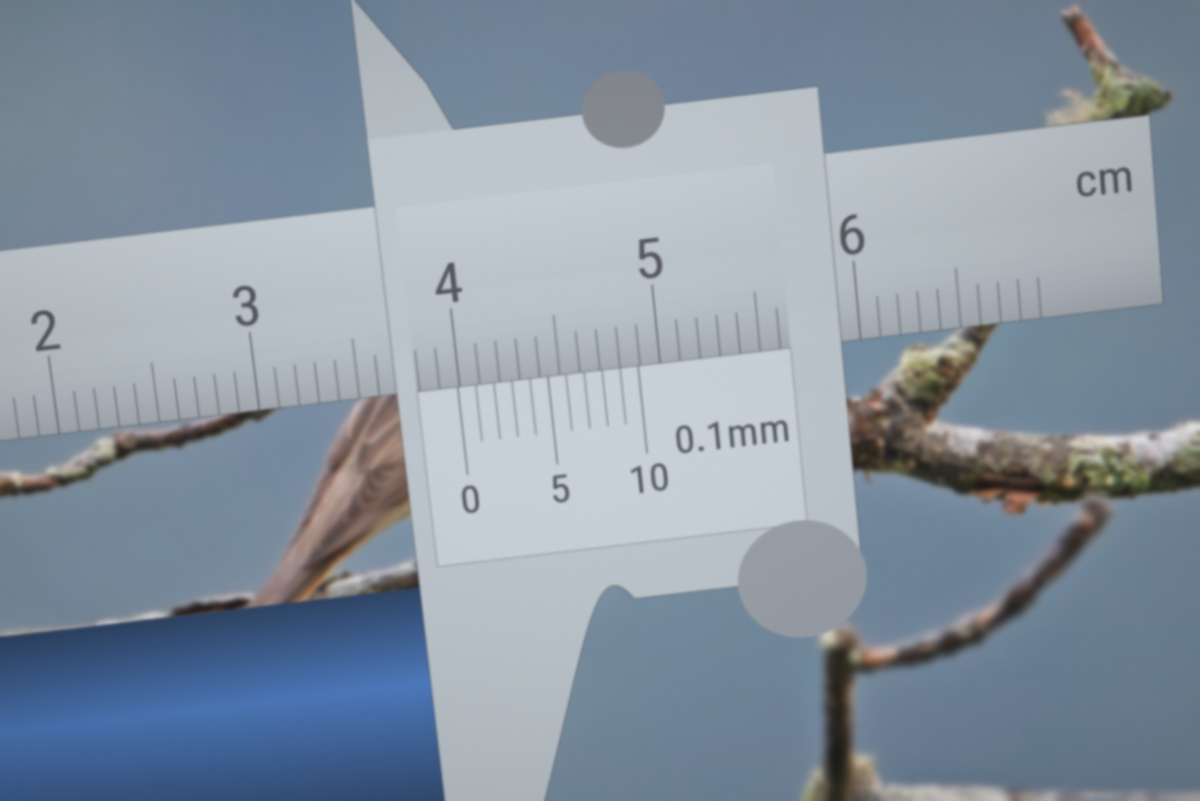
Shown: value=39.9 unit=mm
